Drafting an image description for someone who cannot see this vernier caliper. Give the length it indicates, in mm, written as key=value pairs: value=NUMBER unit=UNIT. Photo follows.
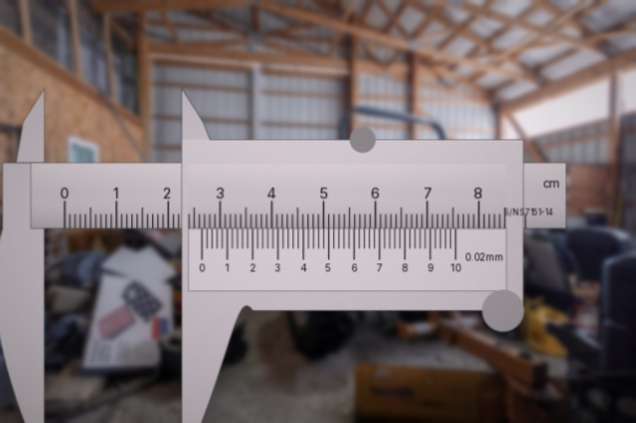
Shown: value=26.5 unit=mm
